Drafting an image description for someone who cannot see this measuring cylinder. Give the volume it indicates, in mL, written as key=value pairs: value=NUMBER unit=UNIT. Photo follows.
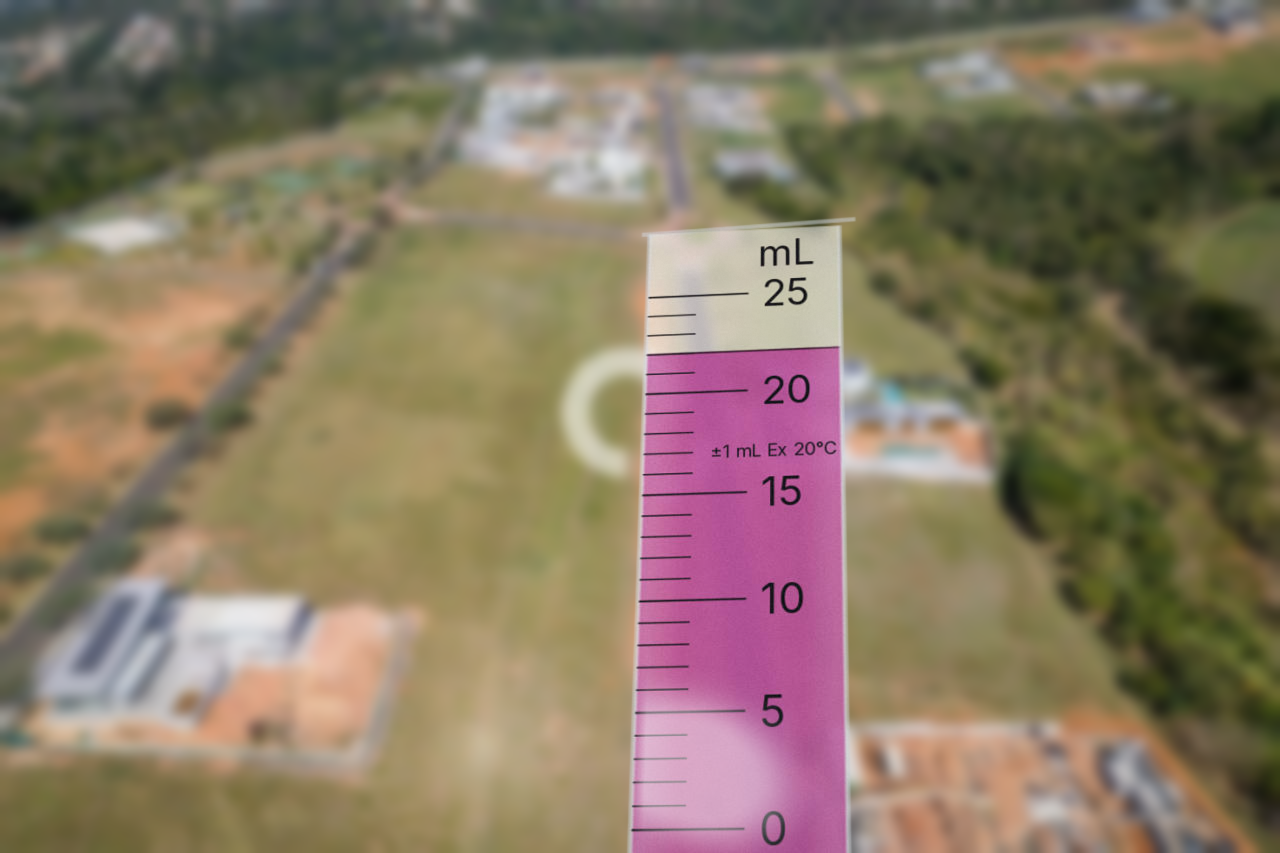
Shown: value=22 unit=mL
